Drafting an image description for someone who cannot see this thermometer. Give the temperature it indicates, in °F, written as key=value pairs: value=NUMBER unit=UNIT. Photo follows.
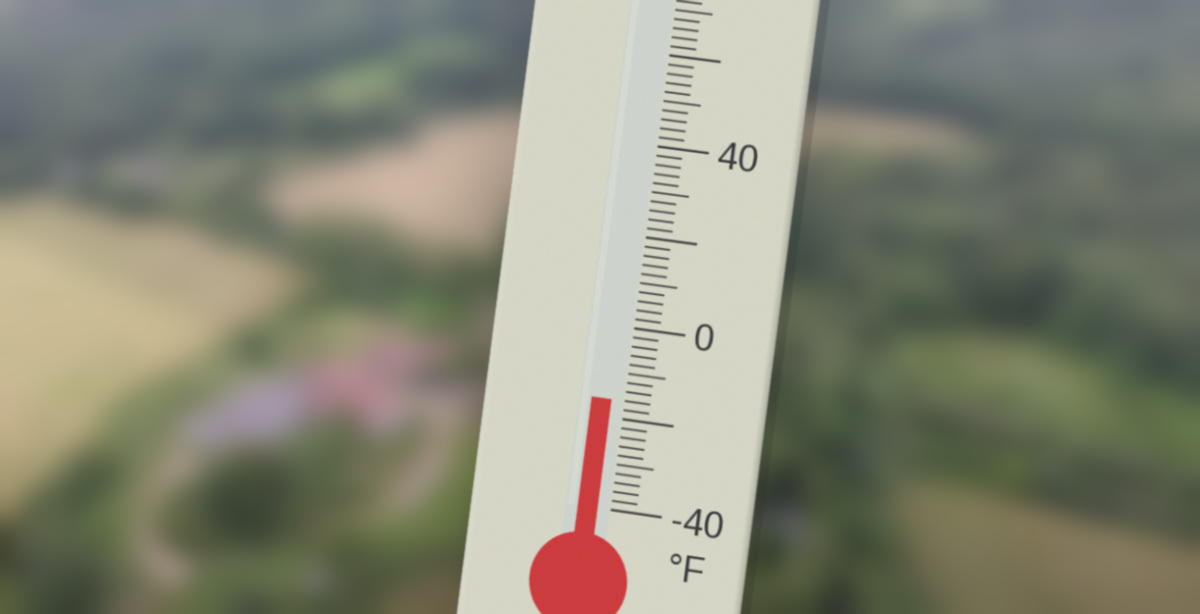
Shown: value=-16 unit=°F
